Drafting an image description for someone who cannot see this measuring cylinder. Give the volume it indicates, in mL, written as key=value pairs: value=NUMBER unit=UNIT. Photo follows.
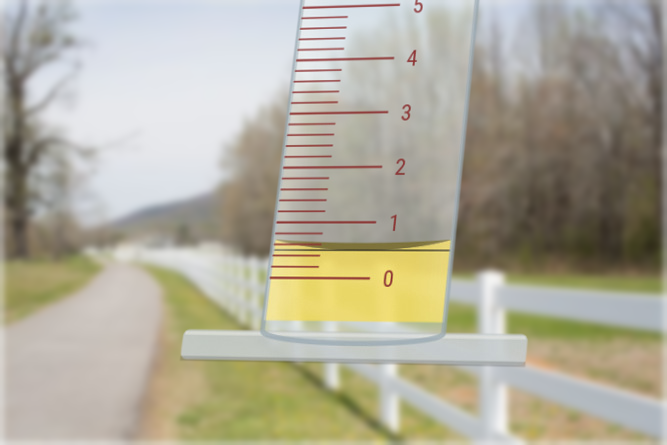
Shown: value=0.5 unit=mL
